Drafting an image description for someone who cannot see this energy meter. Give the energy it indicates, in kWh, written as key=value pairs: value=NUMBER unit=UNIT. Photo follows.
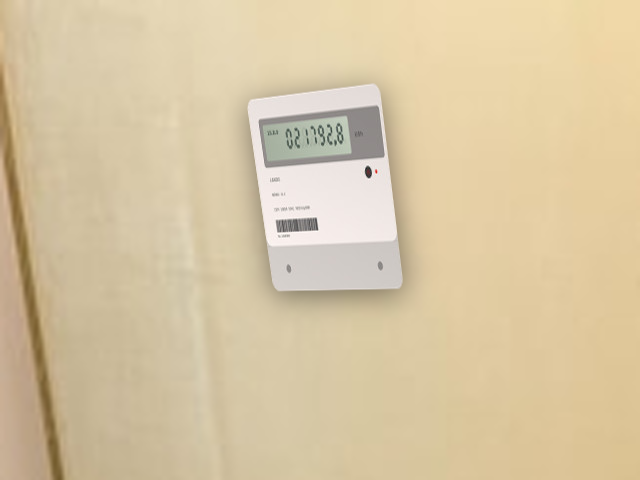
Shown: value=21792.8 unit=kWh
